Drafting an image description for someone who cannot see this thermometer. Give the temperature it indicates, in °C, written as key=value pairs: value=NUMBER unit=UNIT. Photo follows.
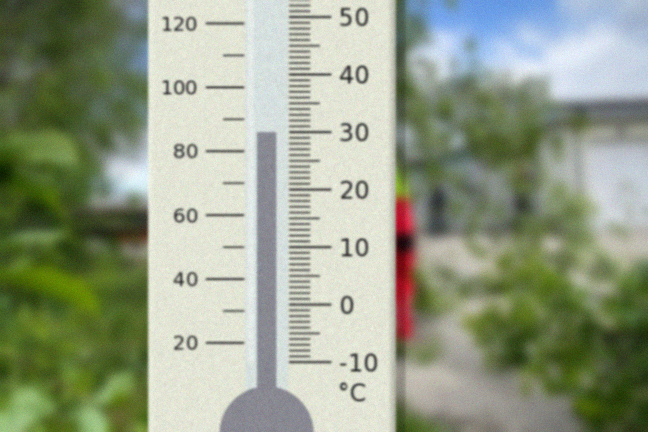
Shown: value=30 unit=°C
